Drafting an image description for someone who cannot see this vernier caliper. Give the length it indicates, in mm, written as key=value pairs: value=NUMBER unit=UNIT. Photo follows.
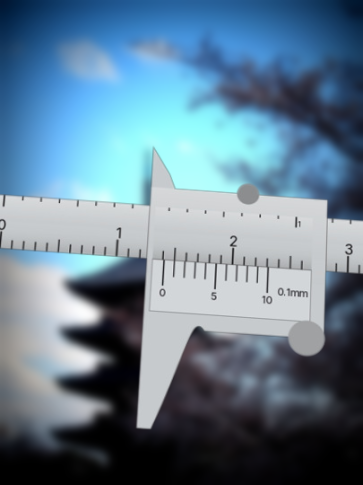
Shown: value=14.1 unit=mm
